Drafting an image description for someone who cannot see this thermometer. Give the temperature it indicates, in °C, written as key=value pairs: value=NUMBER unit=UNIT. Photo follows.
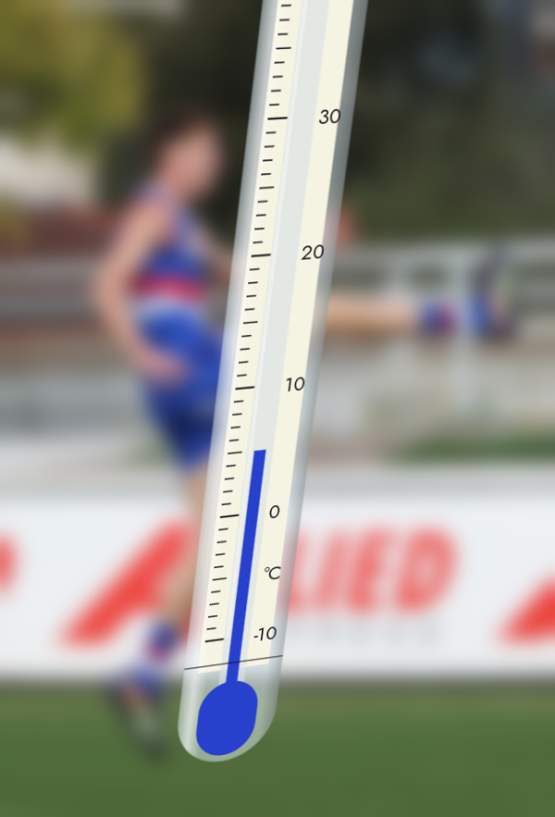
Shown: value=5 unit=°C
